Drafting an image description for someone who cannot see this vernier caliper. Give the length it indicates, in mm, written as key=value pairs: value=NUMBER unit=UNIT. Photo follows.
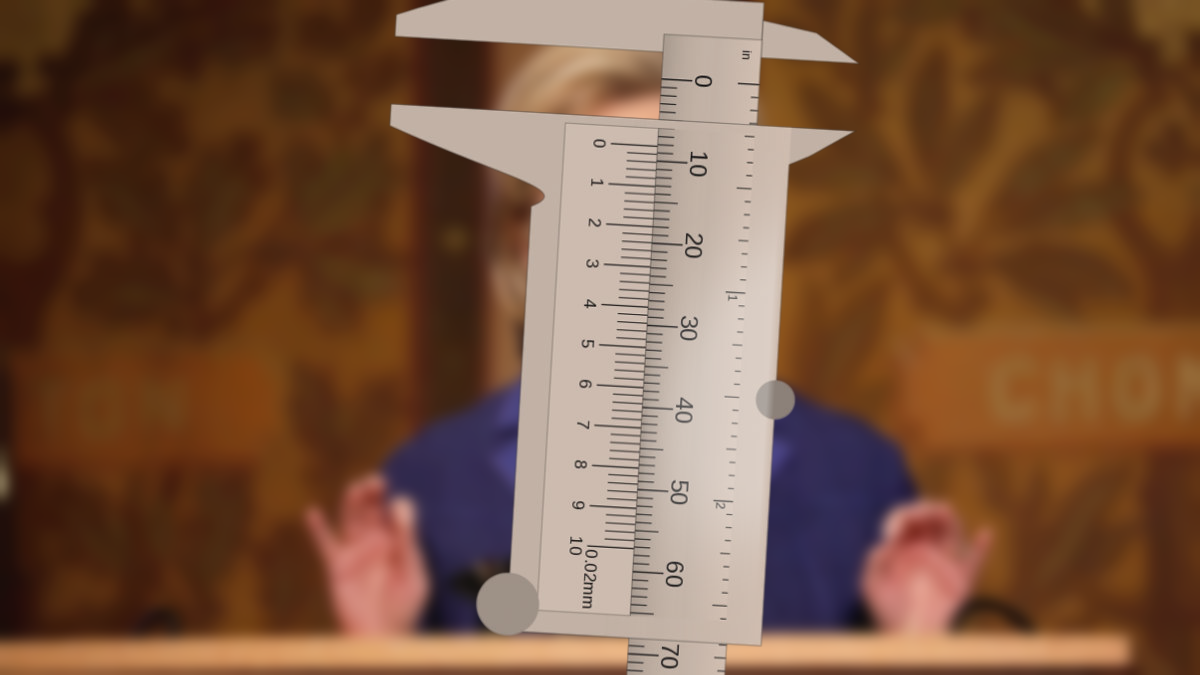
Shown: value=8.2 unit=mm
